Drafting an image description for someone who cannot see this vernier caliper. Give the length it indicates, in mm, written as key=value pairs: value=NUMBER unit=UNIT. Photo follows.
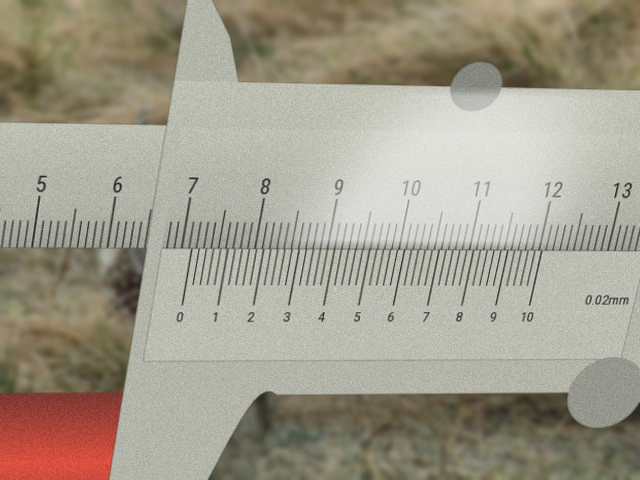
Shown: value=71.4 unit=mm
